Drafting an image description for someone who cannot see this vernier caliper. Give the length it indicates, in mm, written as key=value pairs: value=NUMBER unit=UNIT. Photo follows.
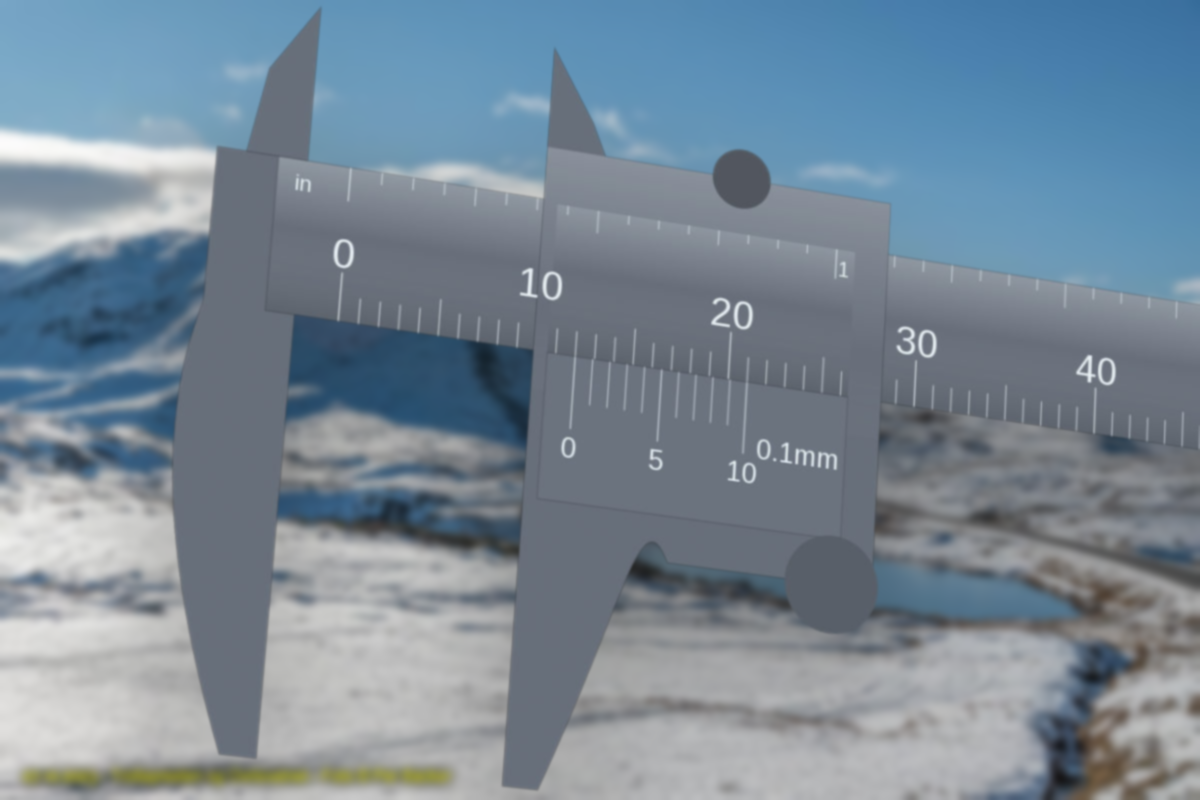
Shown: value=12.0 unit=mm
